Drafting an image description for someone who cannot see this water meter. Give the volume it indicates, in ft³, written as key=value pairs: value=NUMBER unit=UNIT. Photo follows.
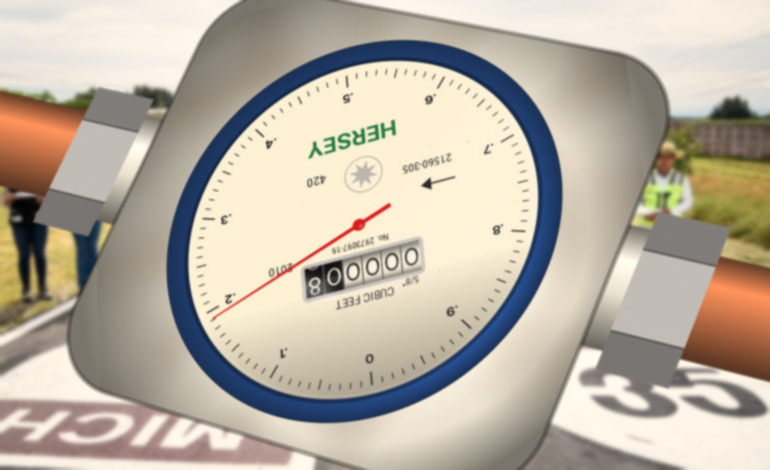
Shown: value=8.19 unit=ft³
